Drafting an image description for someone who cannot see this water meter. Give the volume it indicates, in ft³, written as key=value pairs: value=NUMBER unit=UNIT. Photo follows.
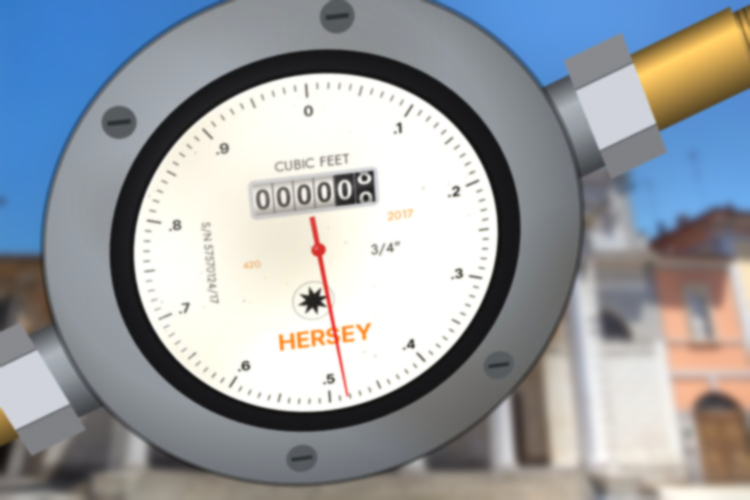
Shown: value=8.48 unit=ft³
